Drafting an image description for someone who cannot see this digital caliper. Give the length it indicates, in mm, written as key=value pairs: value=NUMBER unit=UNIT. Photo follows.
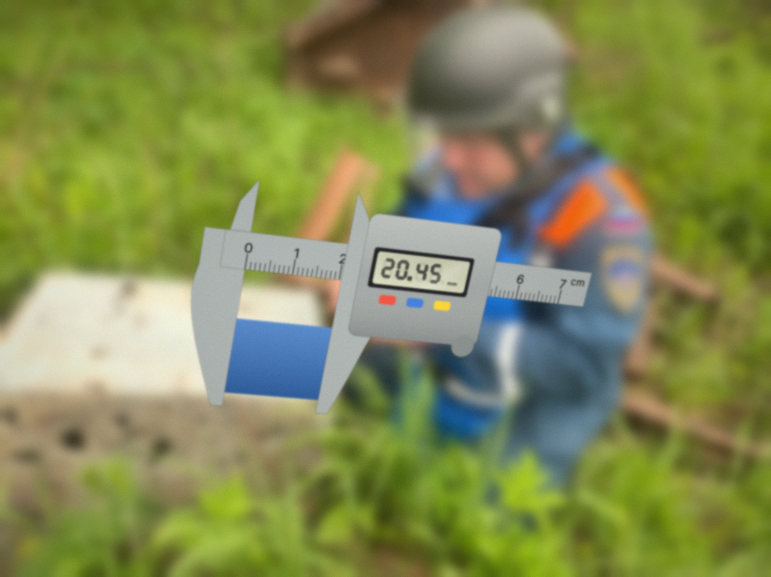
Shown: value=20.45 unit=mm
